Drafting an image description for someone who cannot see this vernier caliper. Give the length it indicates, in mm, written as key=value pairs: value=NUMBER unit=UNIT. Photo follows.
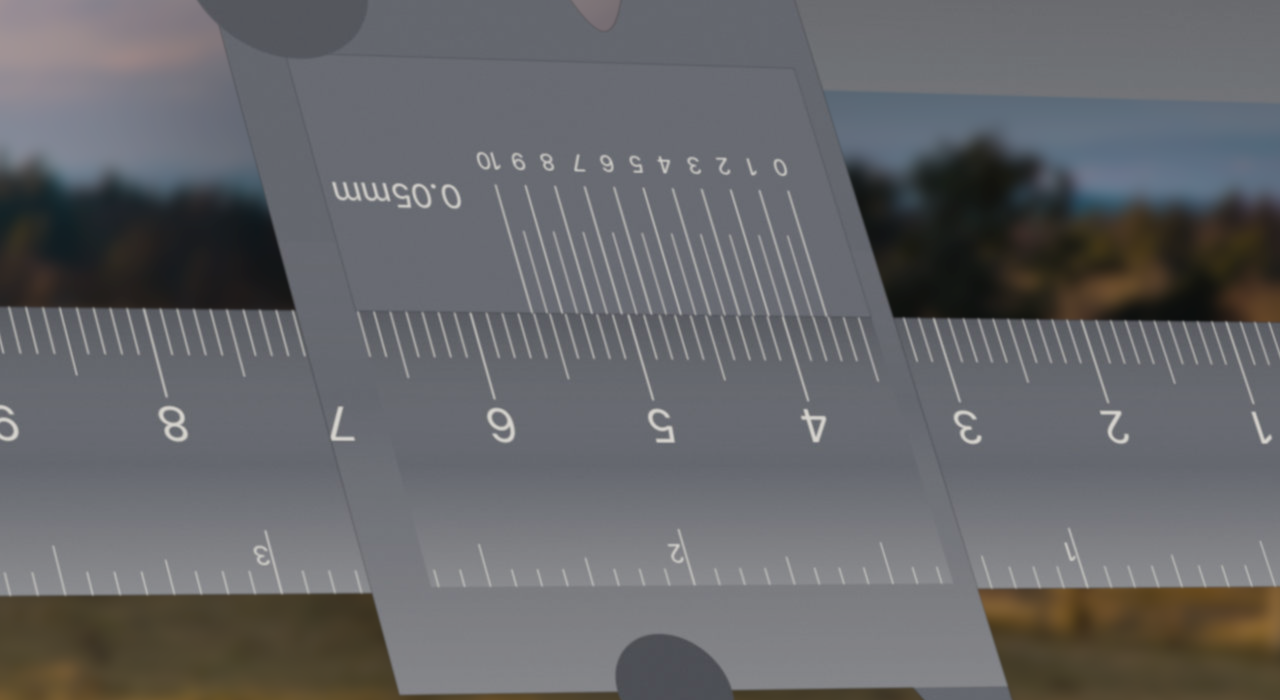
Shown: value=37.1 unit=mm
